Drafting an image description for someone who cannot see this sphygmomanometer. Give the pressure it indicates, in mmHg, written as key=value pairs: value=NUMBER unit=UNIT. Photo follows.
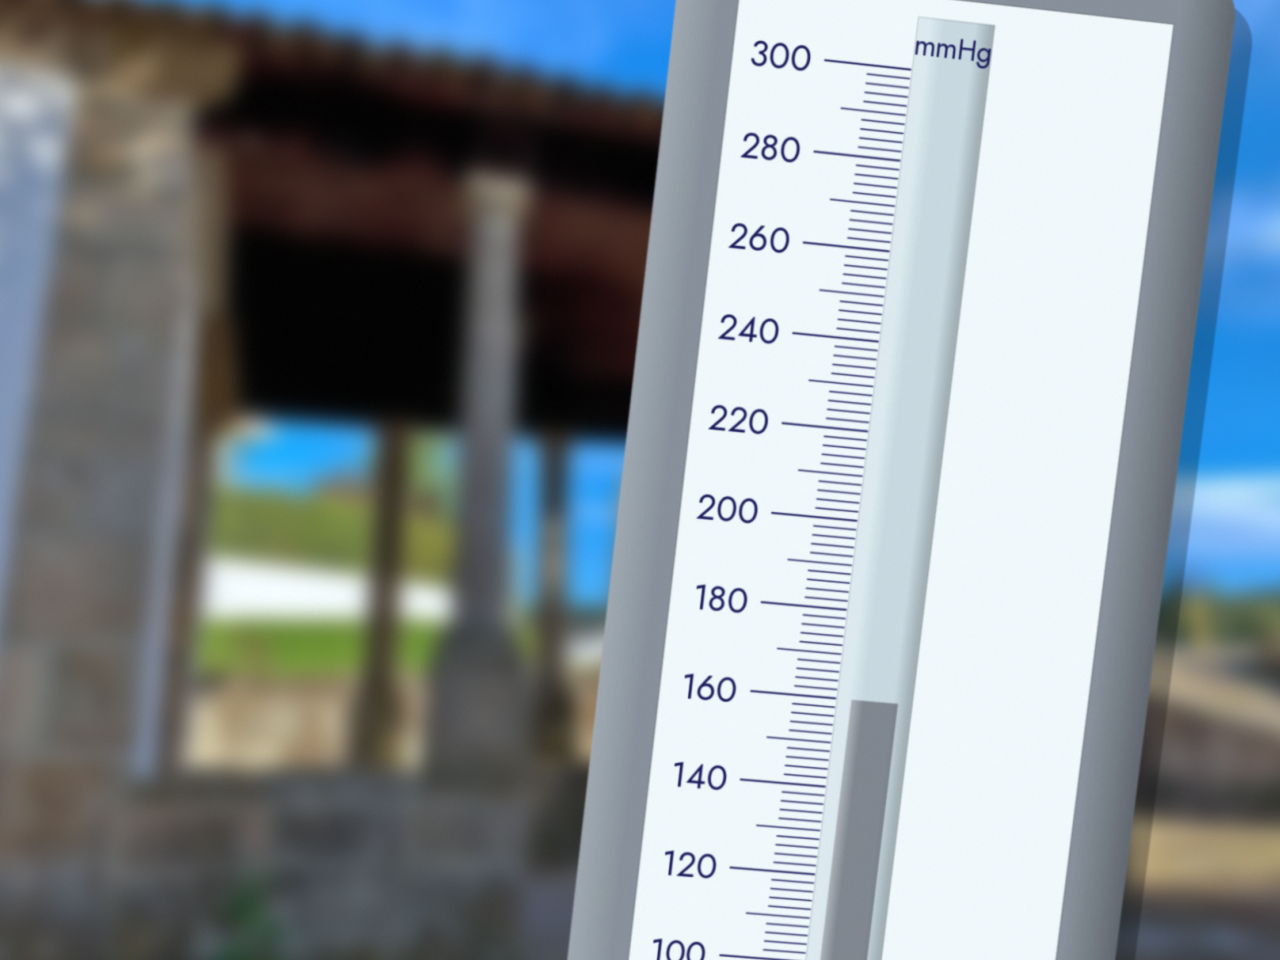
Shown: value=160 unit=mmHg
